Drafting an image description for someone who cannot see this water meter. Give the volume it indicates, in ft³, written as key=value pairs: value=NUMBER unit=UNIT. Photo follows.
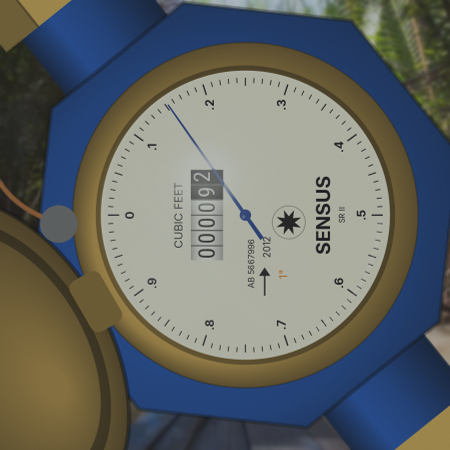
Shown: value=92.15 unit=ft³
